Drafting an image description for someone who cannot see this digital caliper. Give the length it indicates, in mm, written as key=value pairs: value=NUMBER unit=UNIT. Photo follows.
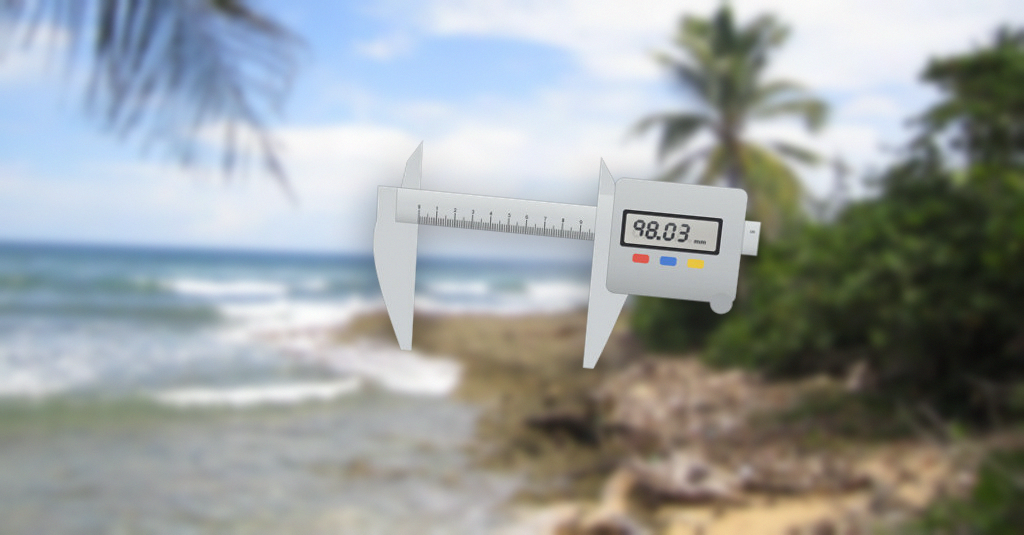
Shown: value=98.03 unit=mm
